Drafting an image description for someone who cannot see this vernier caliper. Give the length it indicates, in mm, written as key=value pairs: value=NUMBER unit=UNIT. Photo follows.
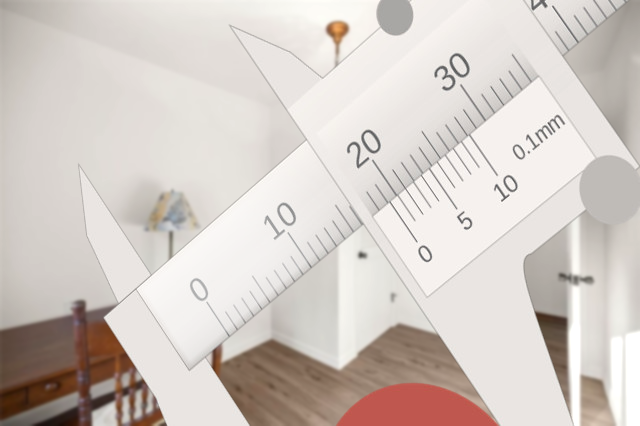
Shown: value=19.2 unit=mm
